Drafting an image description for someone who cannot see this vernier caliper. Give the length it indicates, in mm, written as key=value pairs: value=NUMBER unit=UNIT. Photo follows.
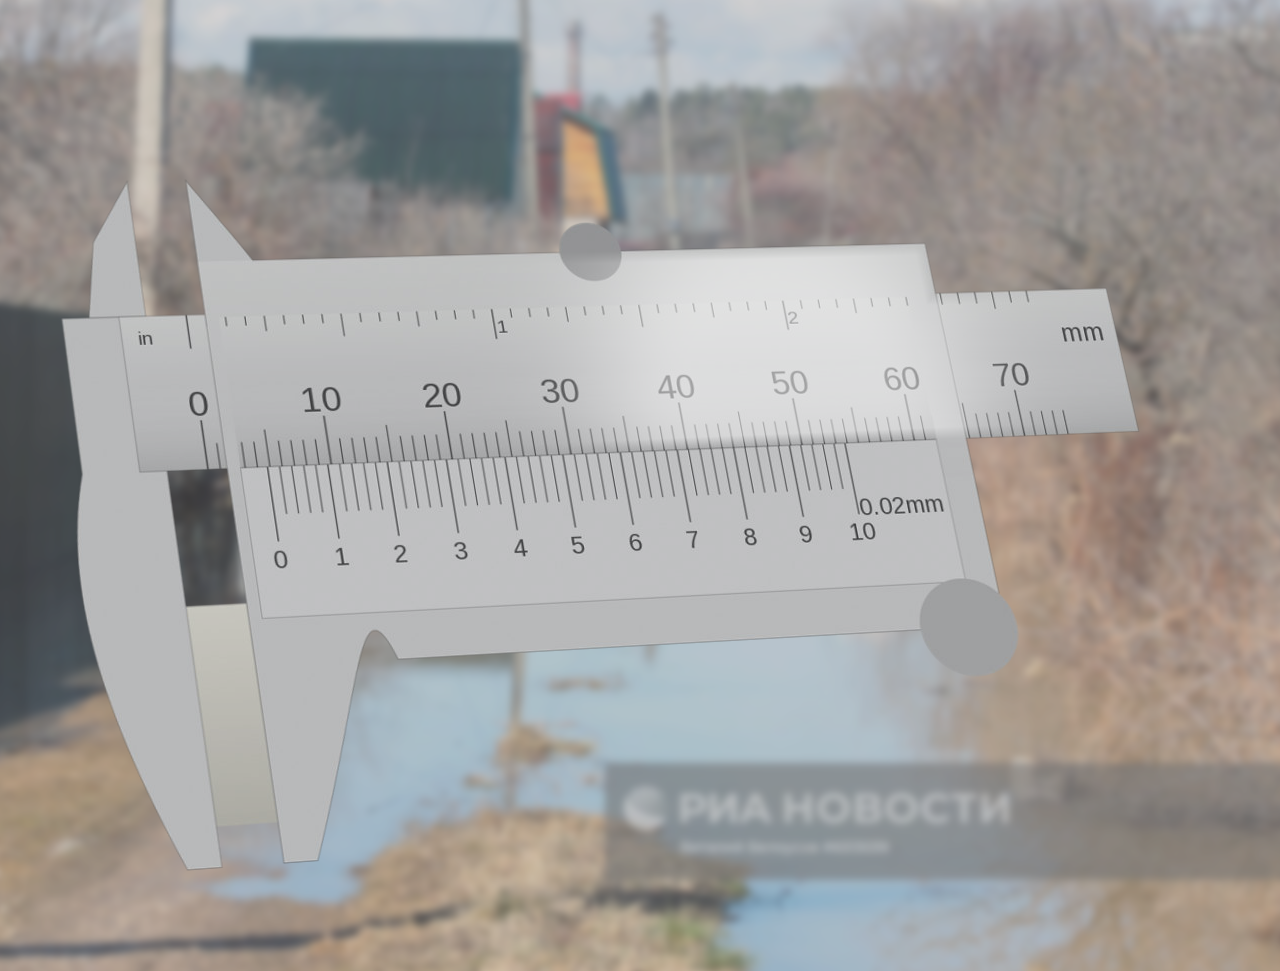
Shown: value=4.8 unit=mm
